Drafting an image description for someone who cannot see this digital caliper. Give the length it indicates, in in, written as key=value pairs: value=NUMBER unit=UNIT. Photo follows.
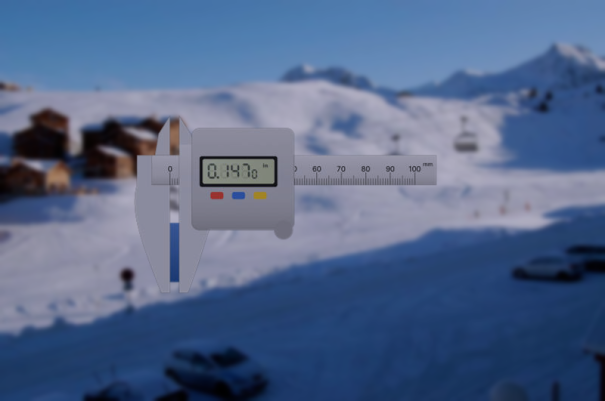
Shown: value=0.1470 unit=in
